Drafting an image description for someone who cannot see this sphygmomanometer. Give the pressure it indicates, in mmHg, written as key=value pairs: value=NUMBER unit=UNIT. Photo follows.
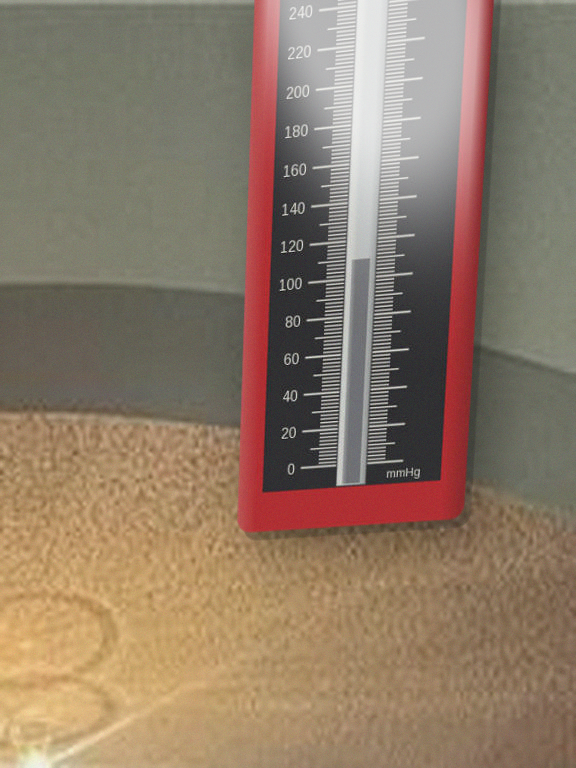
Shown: value=110 unit=mmHg
